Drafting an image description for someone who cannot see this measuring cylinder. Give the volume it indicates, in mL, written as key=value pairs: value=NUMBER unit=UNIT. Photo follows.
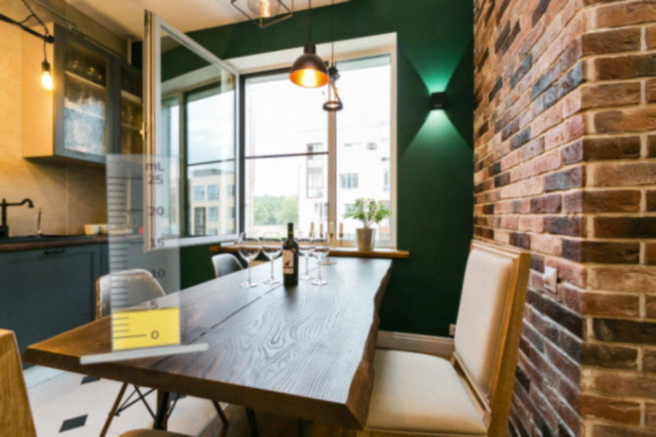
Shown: value=4 unit=mL
